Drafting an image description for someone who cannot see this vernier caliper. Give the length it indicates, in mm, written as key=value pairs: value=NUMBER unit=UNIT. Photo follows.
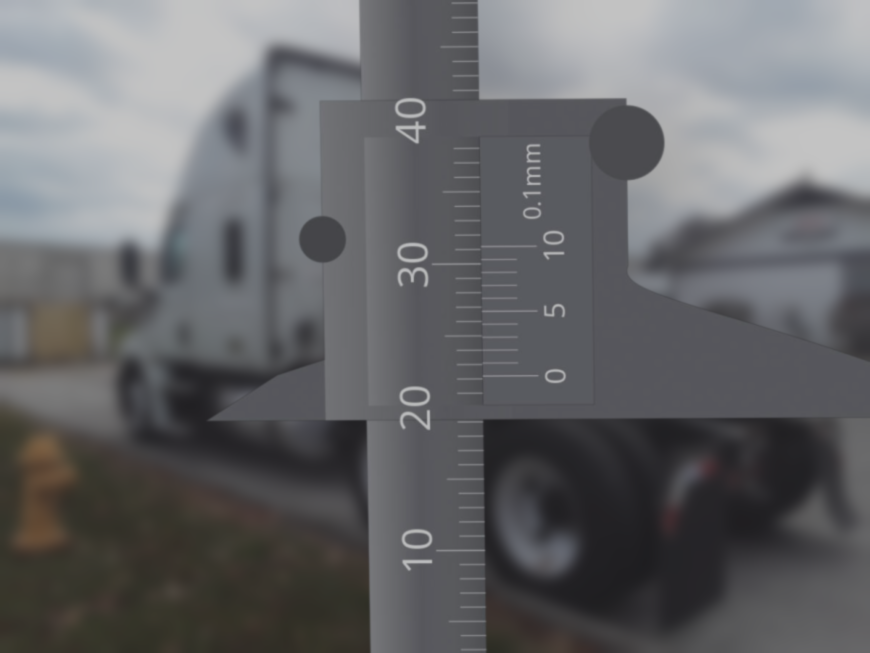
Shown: value=22.2 unit=mm
